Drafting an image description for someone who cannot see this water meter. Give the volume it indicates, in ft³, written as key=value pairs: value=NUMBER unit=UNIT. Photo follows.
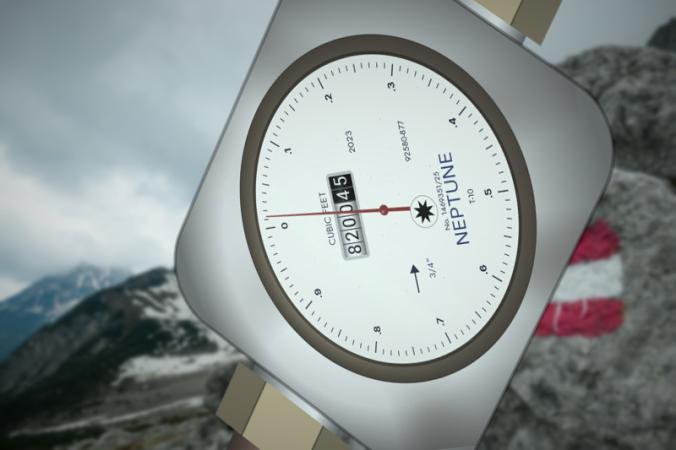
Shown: value=820045.01 unit=ft³
